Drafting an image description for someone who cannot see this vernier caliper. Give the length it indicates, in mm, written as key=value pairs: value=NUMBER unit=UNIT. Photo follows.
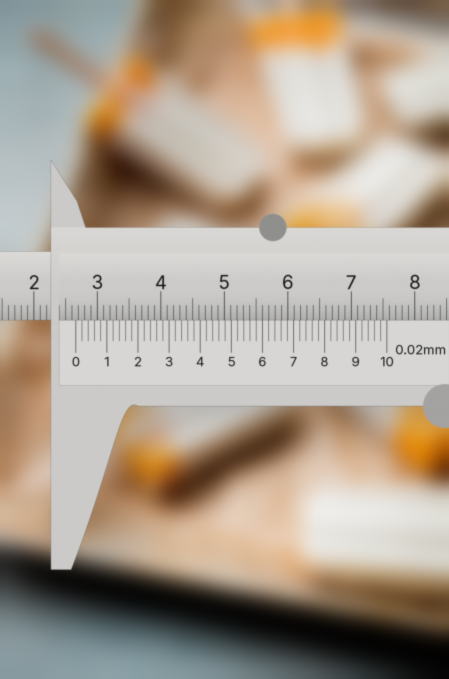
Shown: value=26.6 unit=mm
